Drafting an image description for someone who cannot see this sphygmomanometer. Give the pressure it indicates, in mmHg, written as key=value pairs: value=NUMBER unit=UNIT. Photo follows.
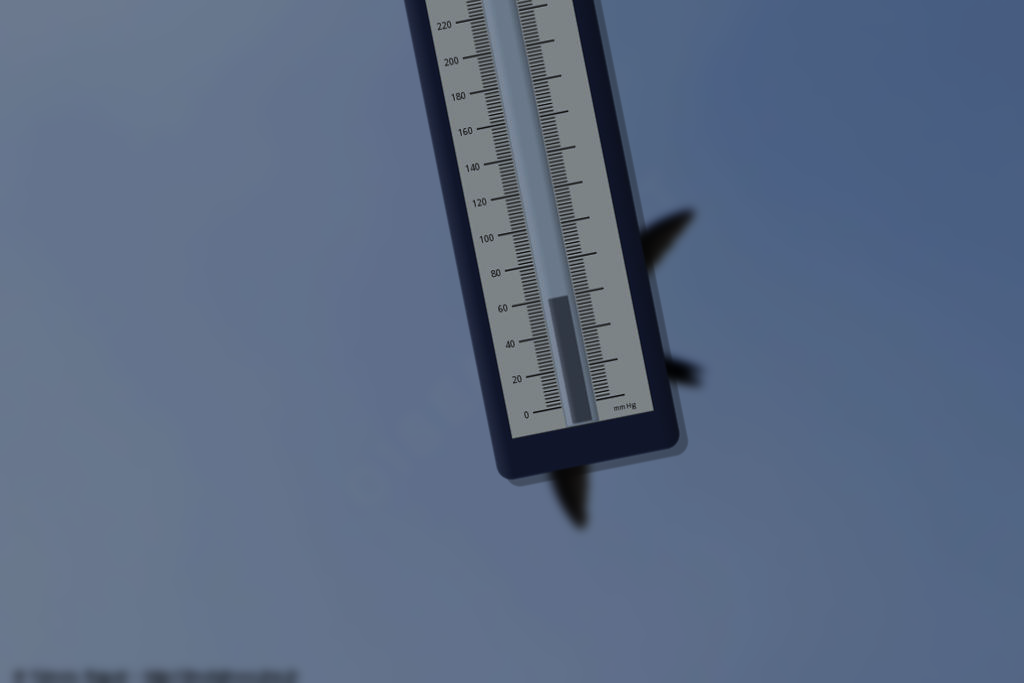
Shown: value=60 unit=mmHg
